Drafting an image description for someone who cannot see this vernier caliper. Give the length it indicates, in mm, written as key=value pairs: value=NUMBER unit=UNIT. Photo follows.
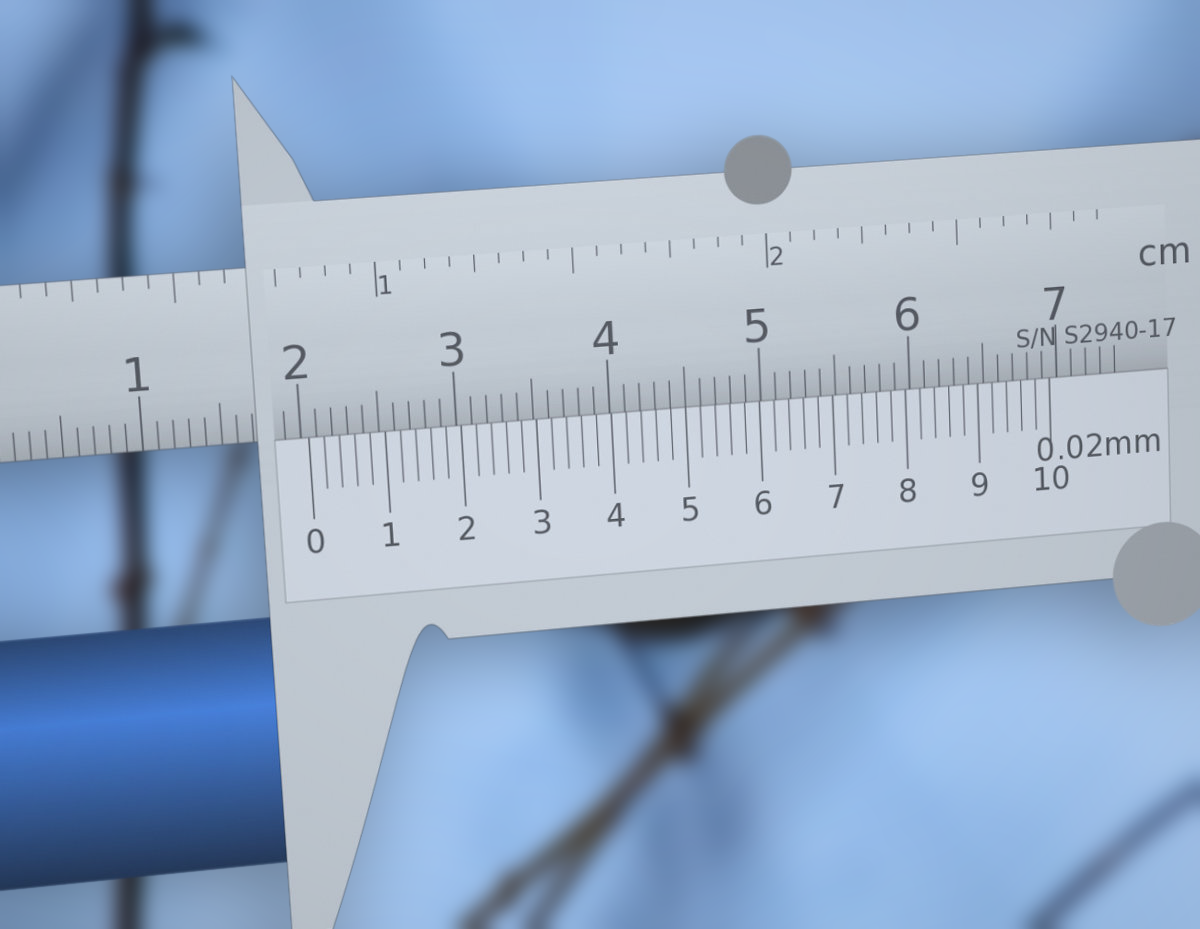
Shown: value=20.5 unit=mm
